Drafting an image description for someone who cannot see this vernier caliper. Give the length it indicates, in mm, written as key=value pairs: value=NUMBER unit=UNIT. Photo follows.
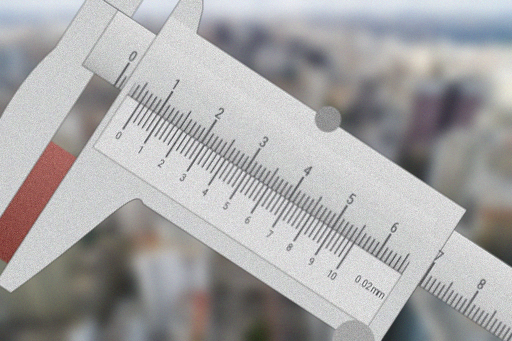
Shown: value=6.0 unit=mm
